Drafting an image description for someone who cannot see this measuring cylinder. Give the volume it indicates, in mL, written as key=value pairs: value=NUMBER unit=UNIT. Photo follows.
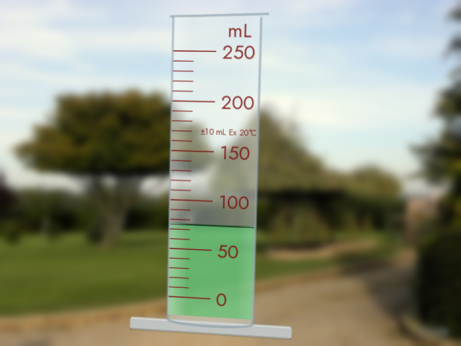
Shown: value=75 unit=mL
